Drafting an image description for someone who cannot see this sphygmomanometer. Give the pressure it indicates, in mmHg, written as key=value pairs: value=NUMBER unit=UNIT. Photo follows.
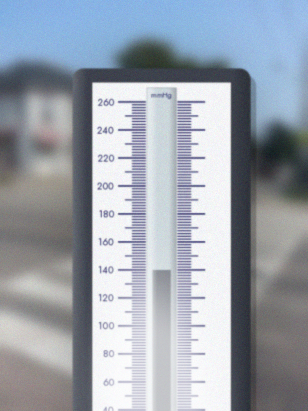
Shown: value=140 unit=mmHg
